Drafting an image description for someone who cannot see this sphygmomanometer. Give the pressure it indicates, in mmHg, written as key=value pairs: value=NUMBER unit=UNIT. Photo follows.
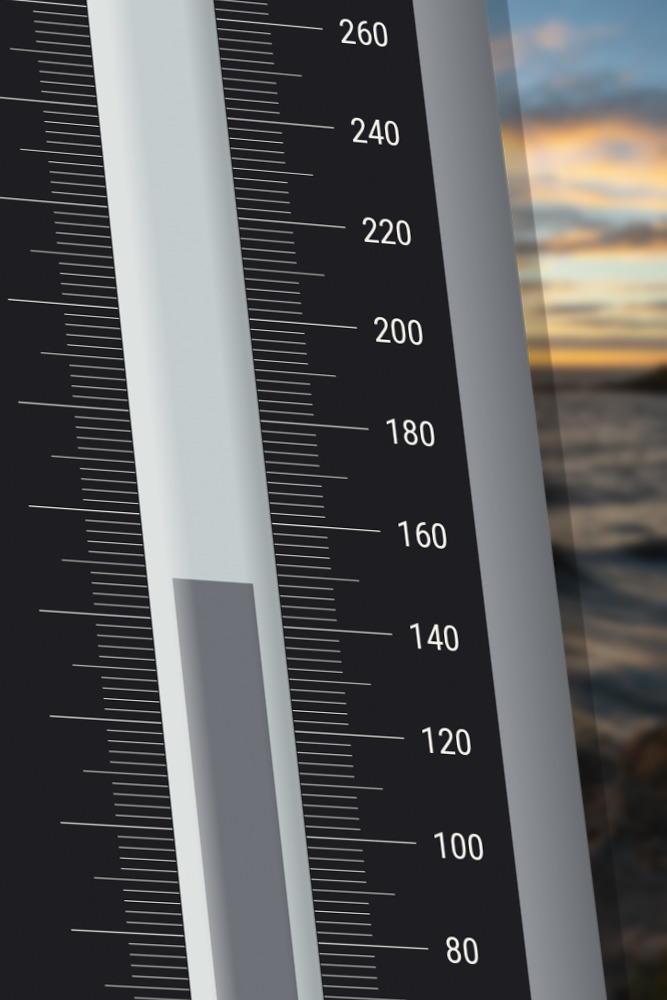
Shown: value=148 unit=mmHg
